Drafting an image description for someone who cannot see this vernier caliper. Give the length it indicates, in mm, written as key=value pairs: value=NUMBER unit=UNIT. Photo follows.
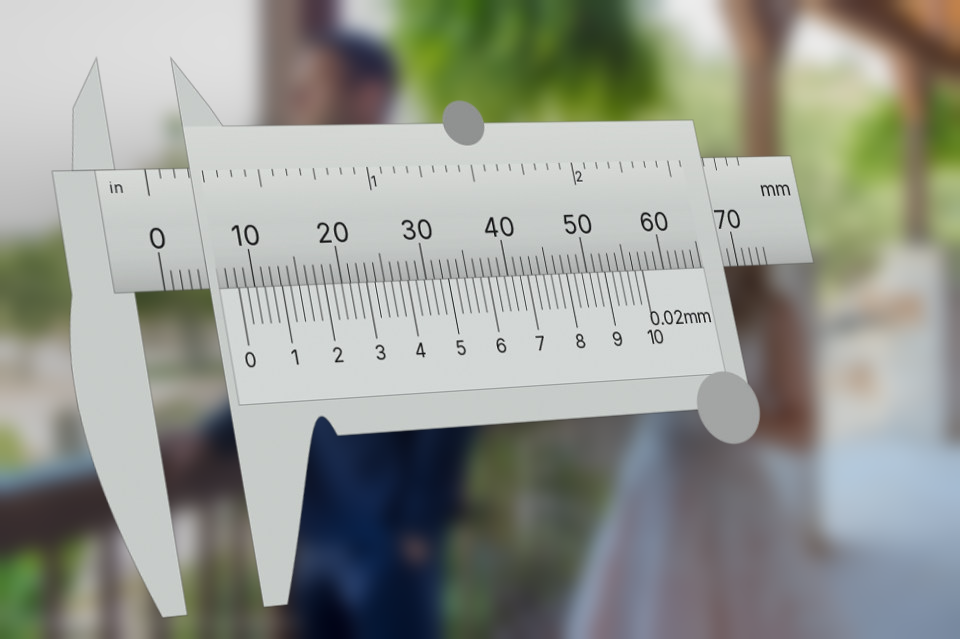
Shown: value=8.2 unit=mm
